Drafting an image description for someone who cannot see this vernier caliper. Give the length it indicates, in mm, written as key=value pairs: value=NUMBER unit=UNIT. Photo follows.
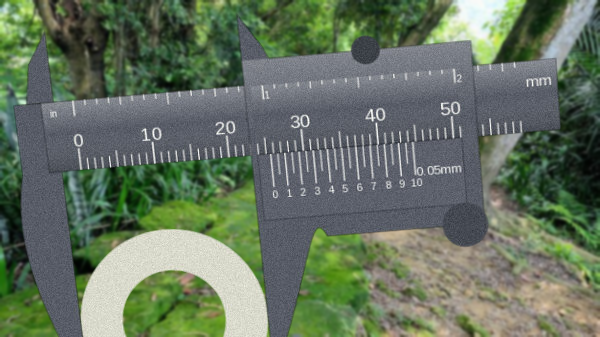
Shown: value=25.6 unit=mm
